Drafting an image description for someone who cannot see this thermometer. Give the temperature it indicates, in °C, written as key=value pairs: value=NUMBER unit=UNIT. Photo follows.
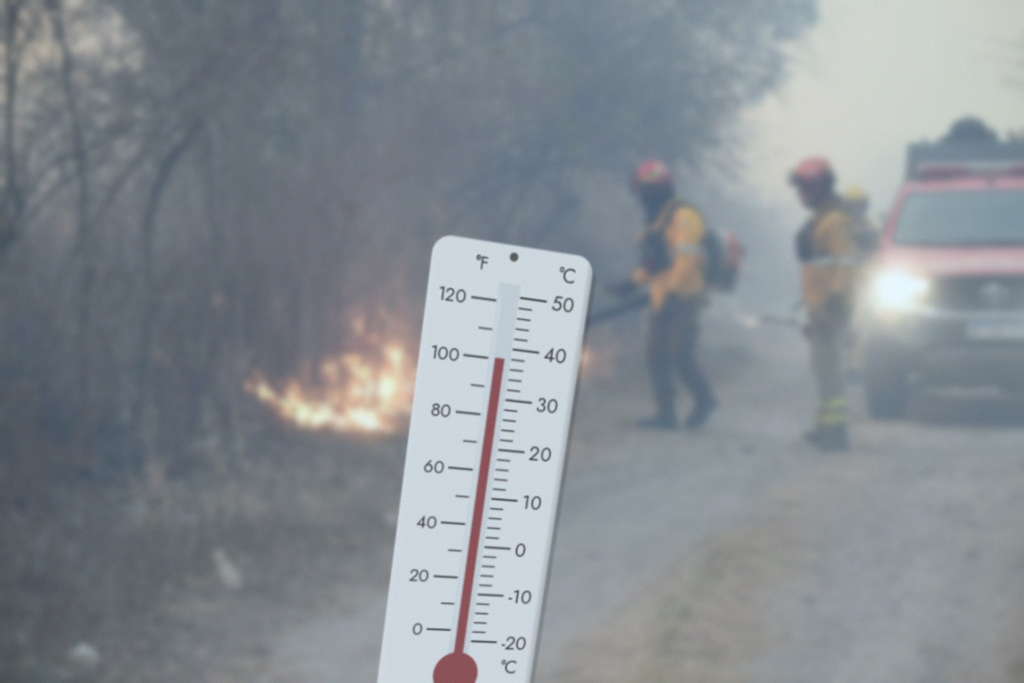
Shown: value=38 unit=°C
